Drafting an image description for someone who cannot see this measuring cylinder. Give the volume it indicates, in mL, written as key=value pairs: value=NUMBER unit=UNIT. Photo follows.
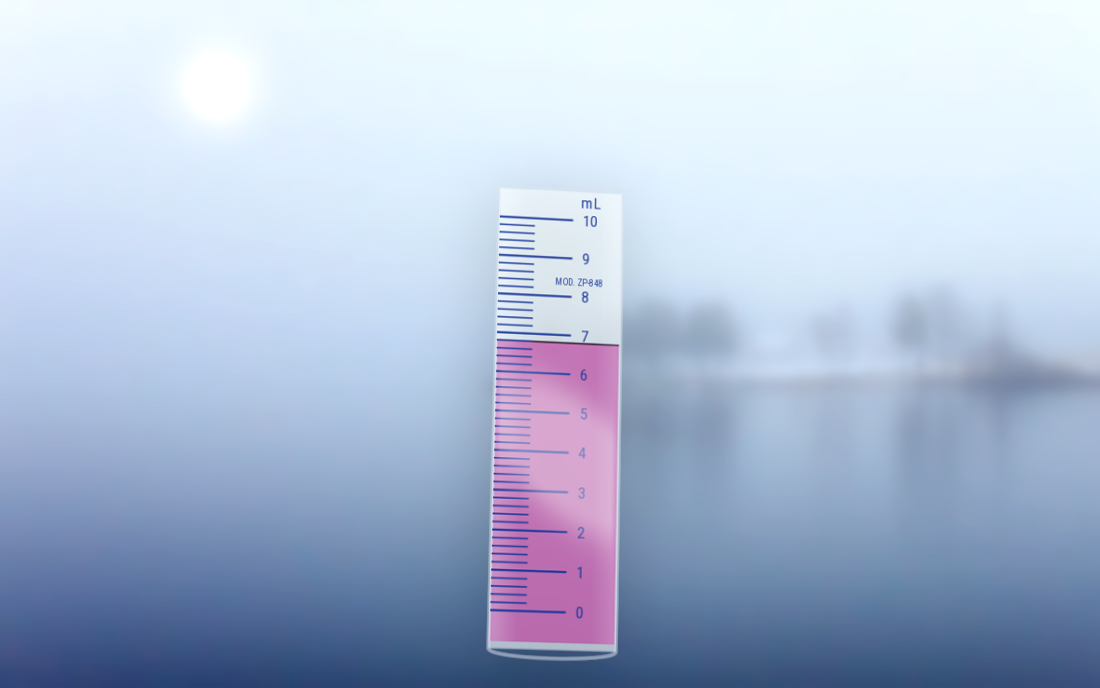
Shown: value=6.8 unit=mL
